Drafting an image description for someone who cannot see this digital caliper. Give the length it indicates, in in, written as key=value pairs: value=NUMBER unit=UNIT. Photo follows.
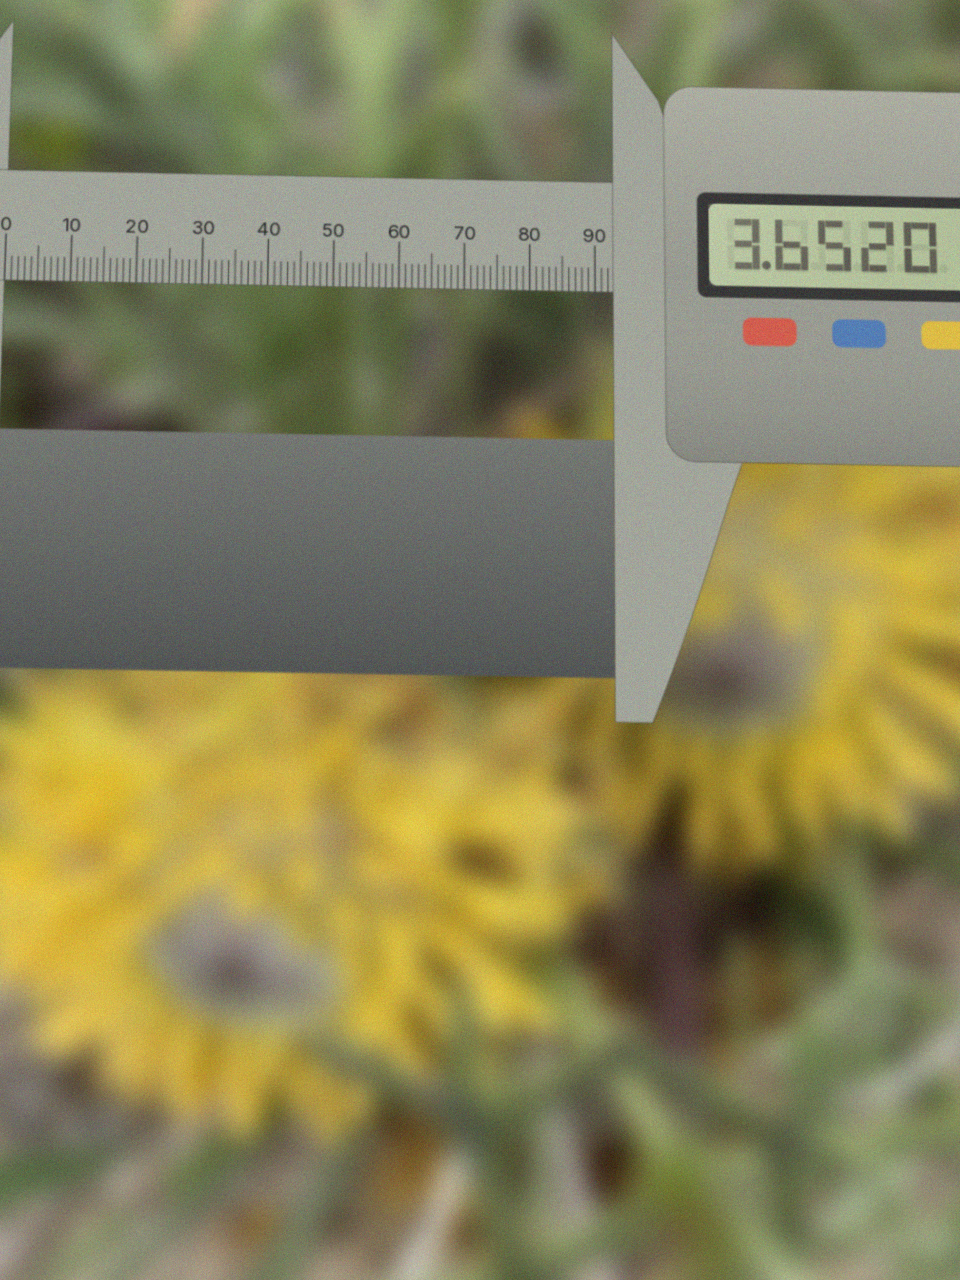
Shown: value=3.6520 unit=in
